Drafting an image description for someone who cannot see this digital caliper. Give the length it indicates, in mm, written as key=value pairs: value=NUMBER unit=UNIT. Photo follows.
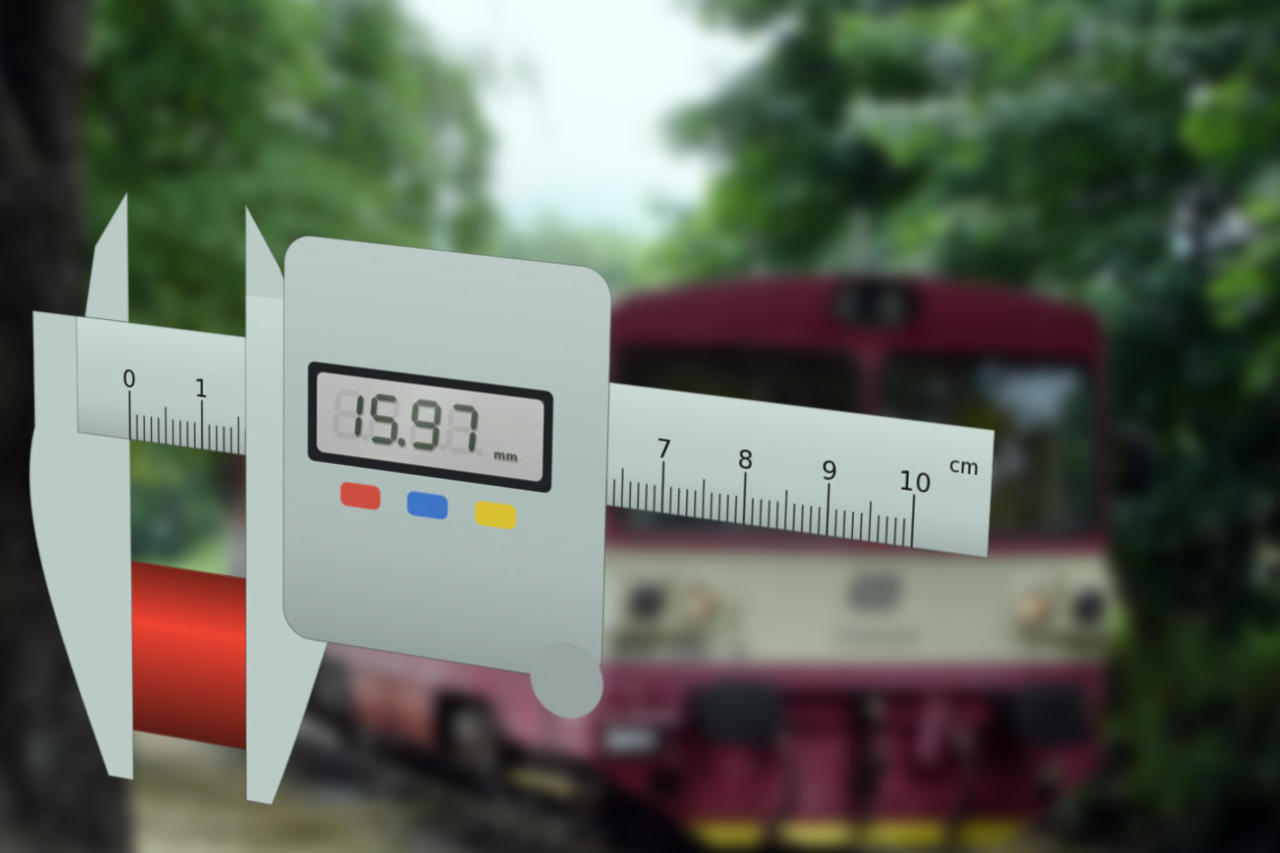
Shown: value=15.97 unit=mm
